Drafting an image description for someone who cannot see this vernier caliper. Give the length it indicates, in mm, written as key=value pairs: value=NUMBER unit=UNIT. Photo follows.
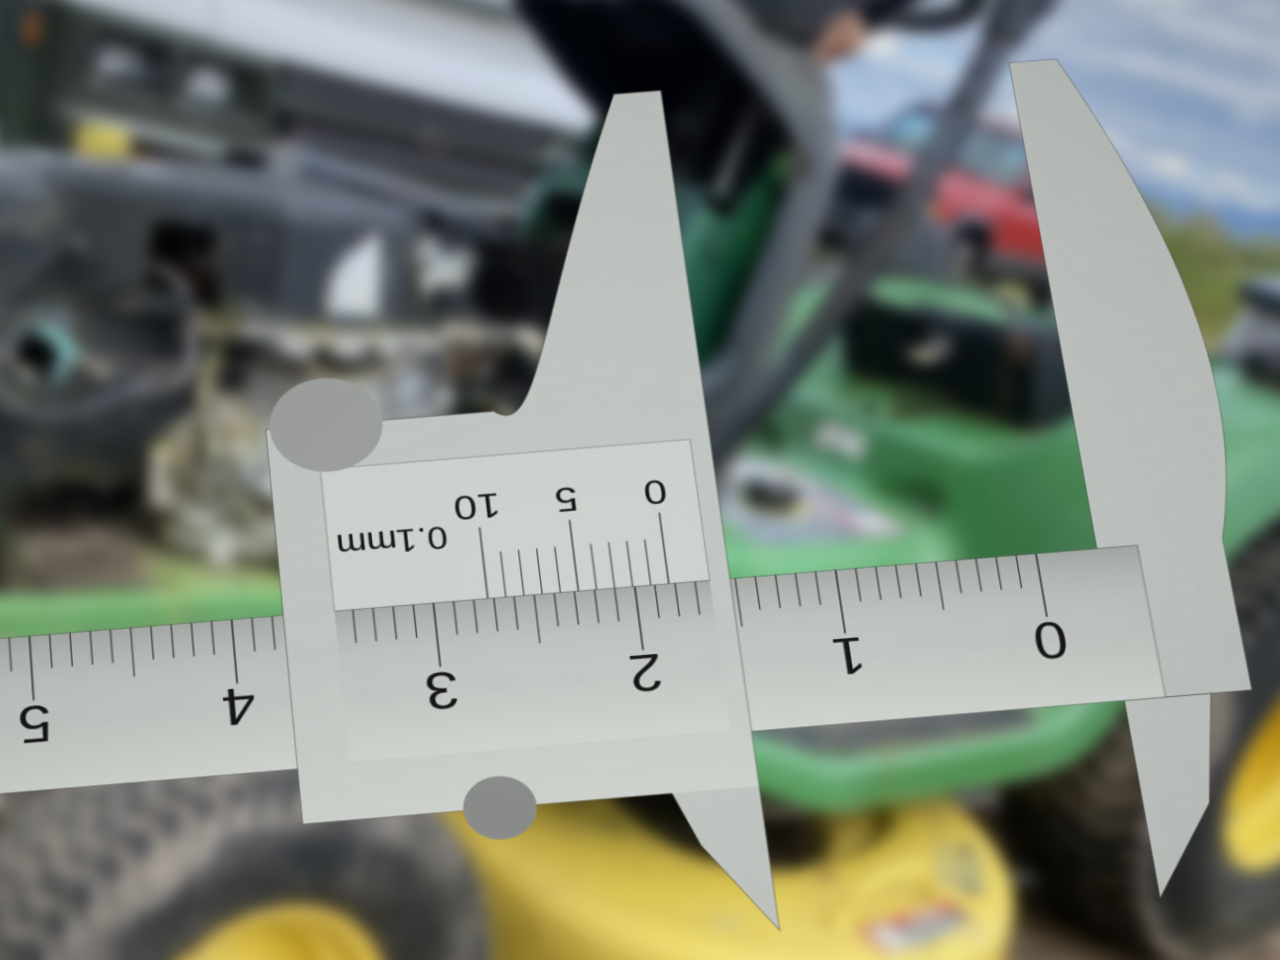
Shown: value=18.3 unit=mm
